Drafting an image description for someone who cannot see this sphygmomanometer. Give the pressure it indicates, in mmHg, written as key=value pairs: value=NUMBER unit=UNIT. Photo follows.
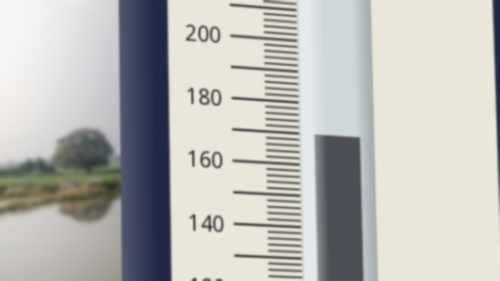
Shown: value=170 unit=mmHg
